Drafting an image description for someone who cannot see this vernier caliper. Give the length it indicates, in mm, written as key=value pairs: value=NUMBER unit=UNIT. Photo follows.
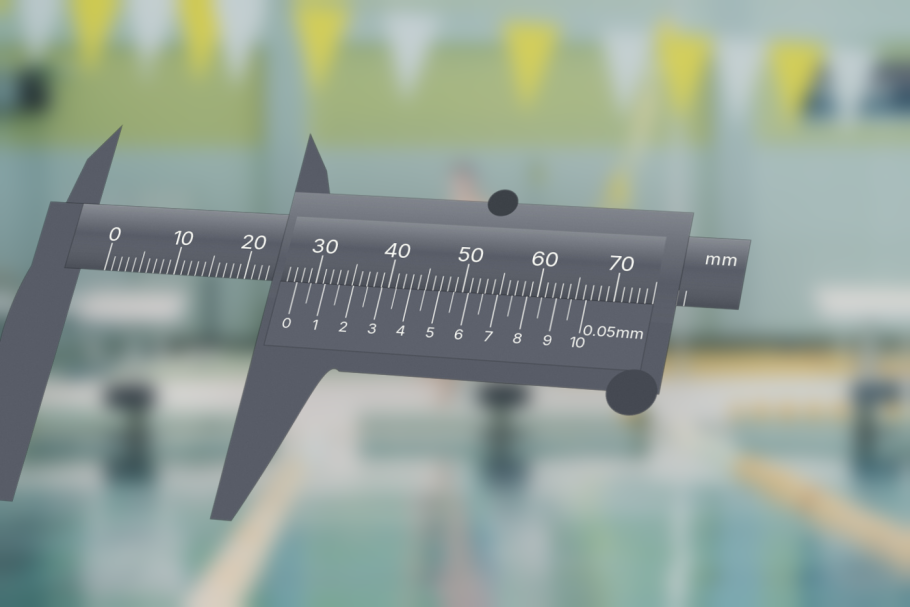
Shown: value=27.4 unit=mm
